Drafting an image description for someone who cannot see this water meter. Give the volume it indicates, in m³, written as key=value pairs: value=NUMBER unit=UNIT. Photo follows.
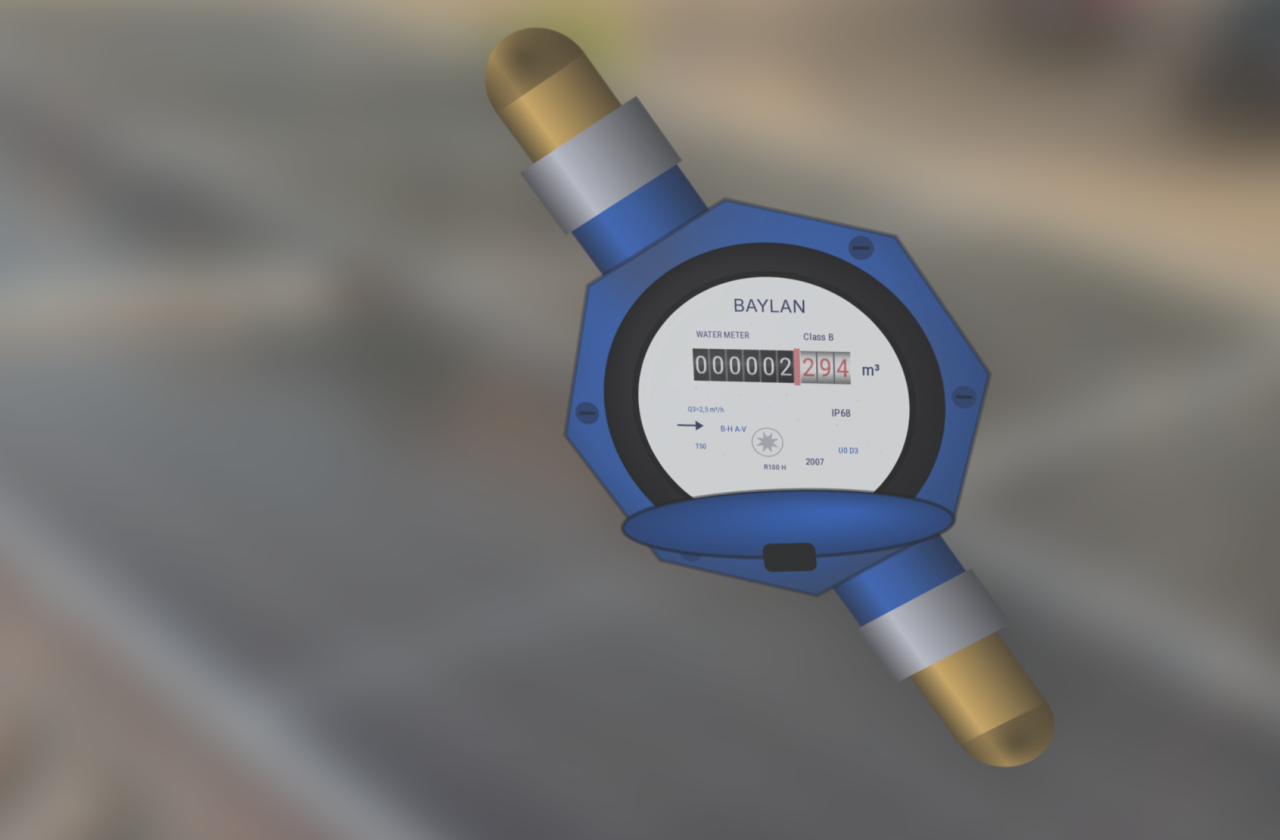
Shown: value=2.294 unit=m³
